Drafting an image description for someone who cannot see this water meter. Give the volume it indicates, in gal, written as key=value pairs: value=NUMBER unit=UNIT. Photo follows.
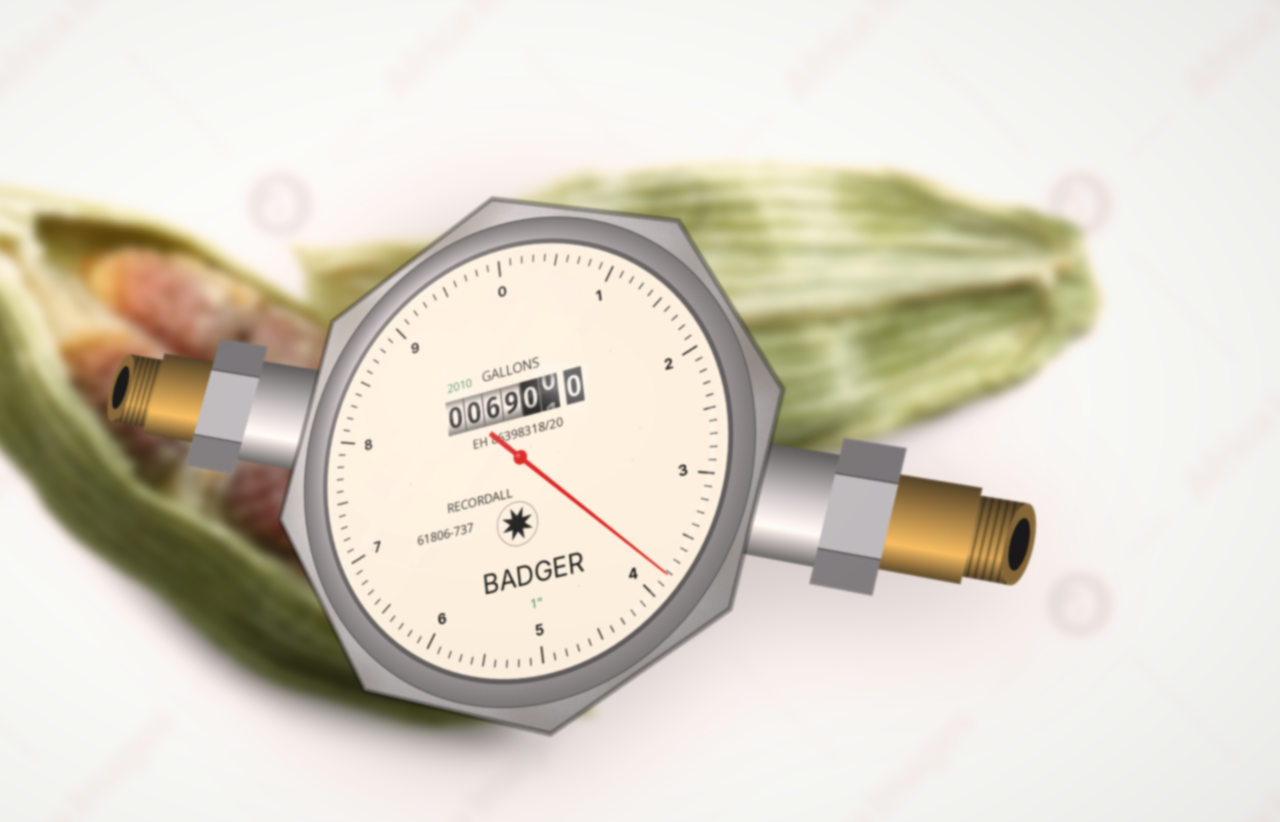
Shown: value=69003.8 unit=gal
